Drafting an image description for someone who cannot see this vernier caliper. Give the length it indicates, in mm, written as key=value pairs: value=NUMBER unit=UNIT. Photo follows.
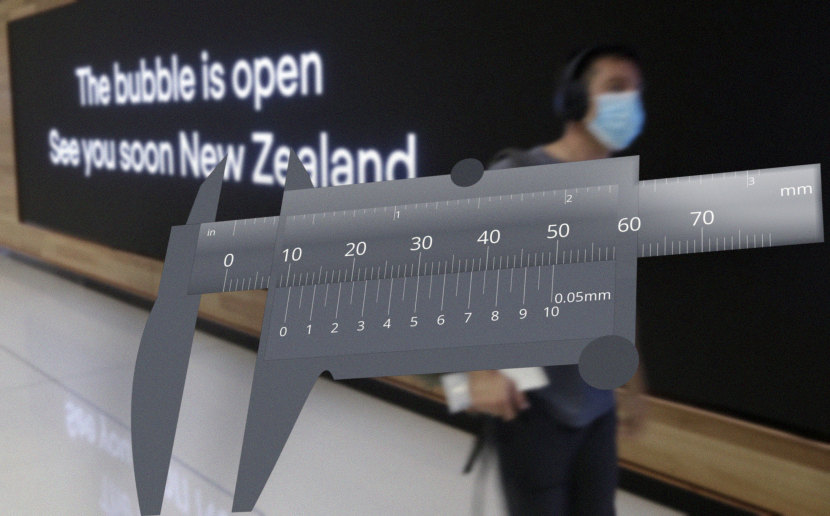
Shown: value=10.6 unit=mm
